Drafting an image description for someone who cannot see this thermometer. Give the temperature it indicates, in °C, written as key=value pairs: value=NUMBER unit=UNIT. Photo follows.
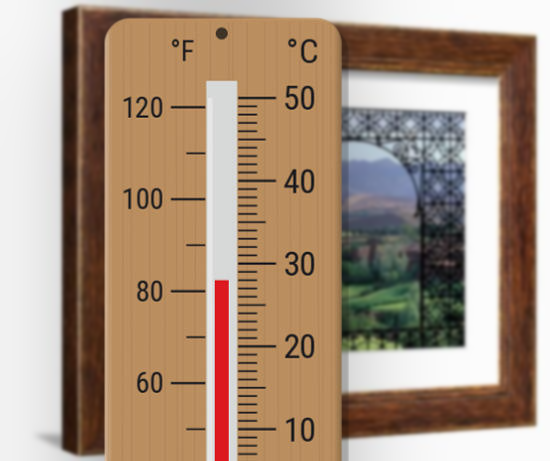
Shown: value=28 unit=°C
